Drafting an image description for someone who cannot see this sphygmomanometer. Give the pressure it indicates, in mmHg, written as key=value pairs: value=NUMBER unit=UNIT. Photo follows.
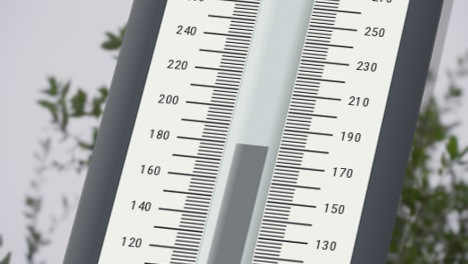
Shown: value=180 unit=mmHg
